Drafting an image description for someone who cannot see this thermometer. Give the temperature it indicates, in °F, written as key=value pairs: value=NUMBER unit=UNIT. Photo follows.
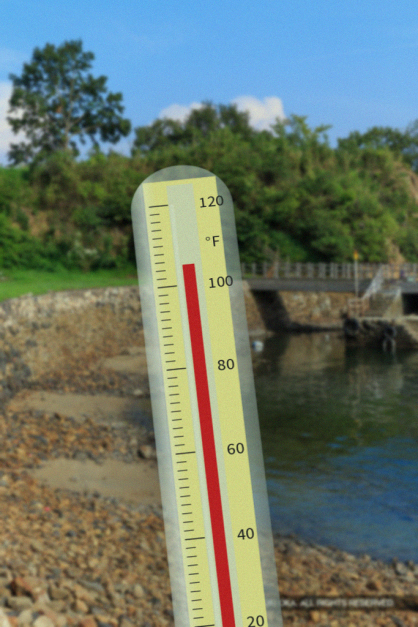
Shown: value=105 unit=°F
